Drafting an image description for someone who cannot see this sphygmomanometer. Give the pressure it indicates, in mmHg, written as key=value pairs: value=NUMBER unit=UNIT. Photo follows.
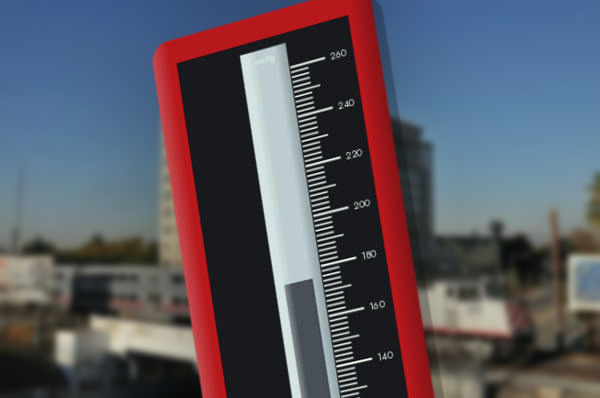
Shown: value=176 unit=mmHg
